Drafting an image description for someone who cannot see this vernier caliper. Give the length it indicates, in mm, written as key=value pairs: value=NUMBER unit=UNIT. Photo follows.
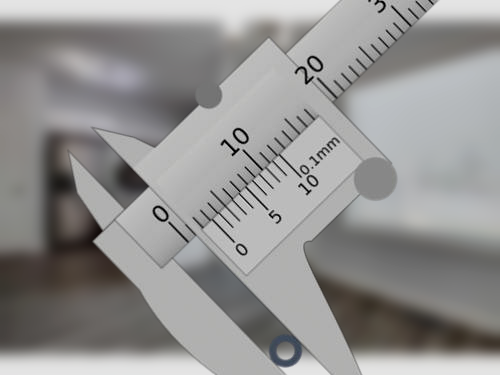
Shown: value=3.2 unit=mm
